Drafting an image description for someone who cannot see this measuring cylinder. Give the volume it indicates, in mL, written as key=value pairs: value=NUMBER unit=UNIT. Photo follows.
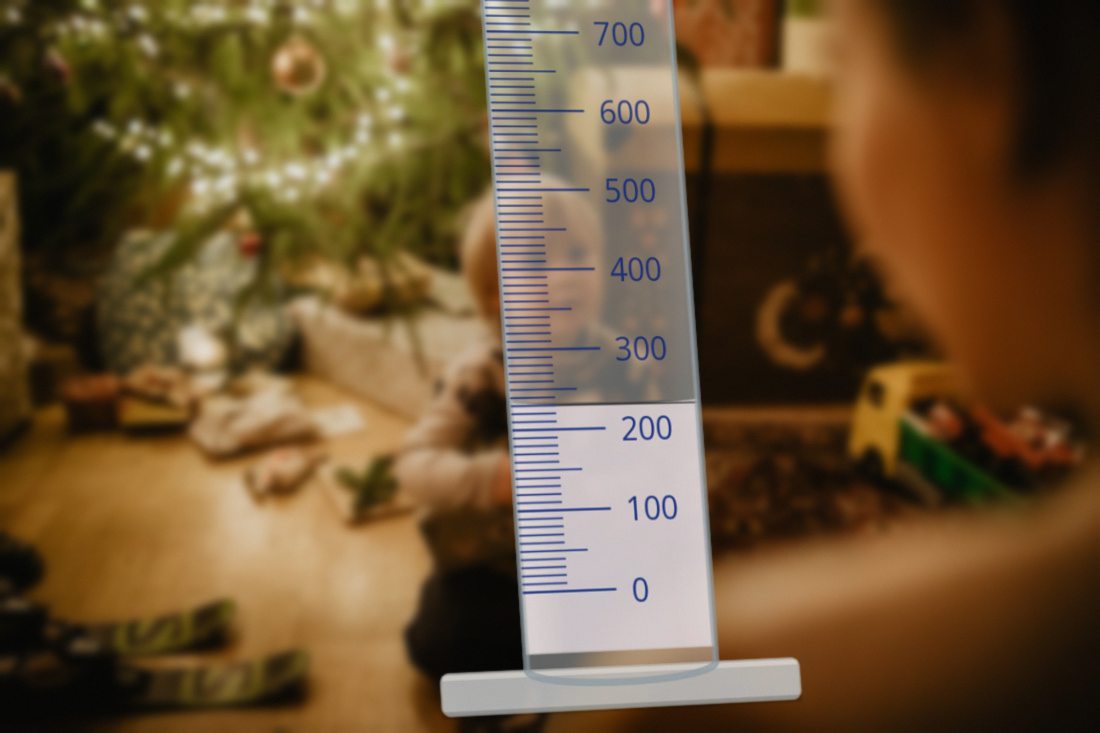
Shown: value=230 unit=mL
